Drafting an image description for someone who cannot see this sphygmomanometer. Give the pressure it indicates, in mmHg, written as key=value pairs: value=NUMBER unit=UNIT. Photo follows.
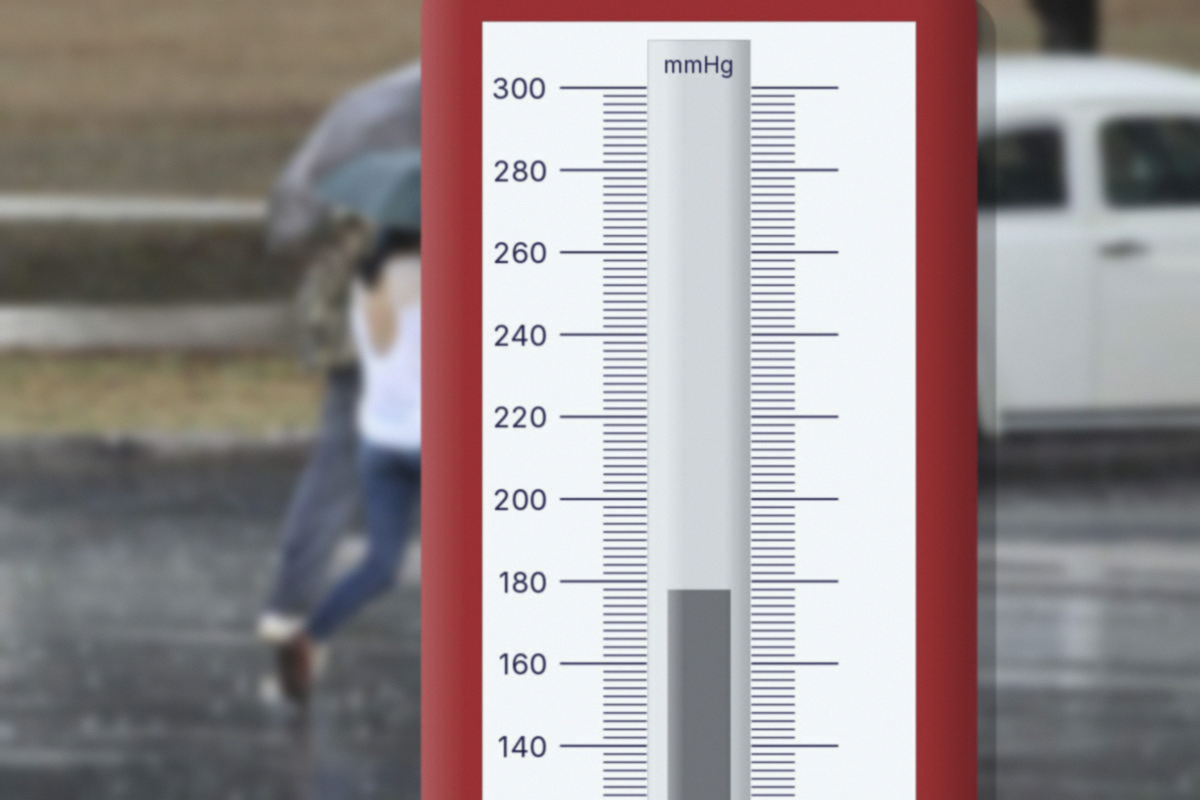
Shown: value=178 unit=mmHg
